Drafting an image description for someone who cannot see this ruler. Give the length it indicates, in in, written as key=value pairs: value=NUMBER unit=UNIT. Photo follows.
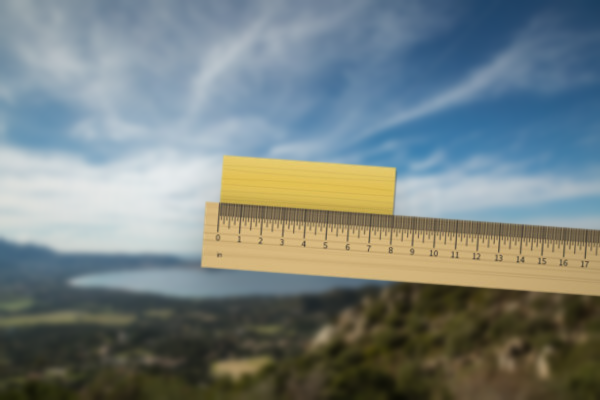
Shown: value=8 unit=in
